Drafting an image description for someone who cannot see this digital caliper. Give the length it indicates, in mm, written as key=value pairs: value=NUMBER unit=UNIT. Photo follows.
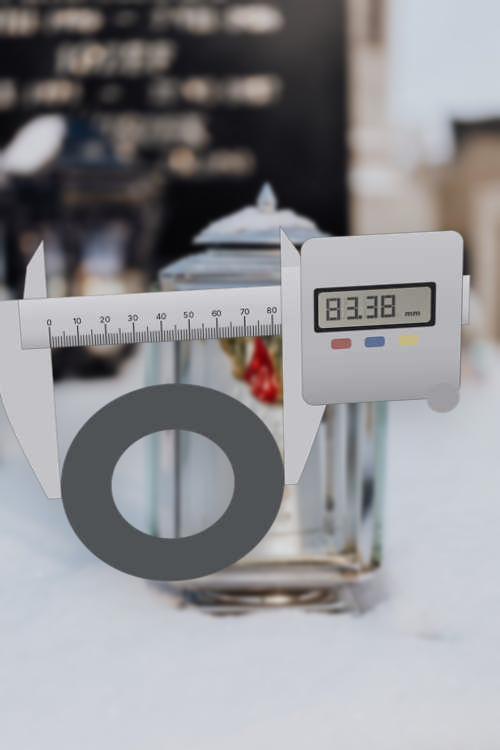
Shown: value=83.38 unit=mm
